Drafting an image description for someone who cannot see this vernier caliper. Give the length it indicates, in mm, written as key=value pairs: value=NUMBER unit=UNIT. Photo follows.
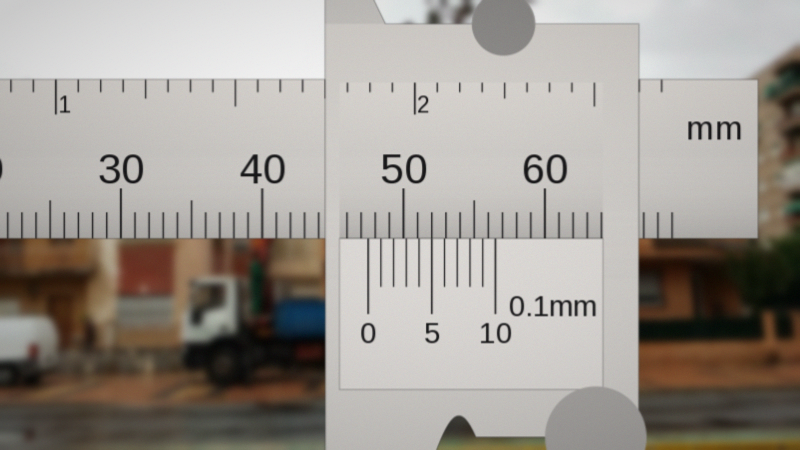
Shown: value=47.5 unit=mm
